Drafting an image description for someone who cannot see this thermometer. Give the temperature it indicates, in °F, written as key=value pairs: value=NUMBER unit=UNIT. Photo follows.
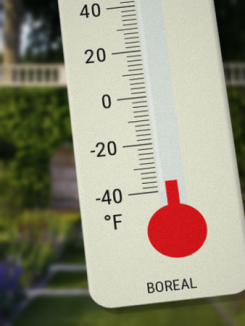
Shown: value=-36 unit=°F
